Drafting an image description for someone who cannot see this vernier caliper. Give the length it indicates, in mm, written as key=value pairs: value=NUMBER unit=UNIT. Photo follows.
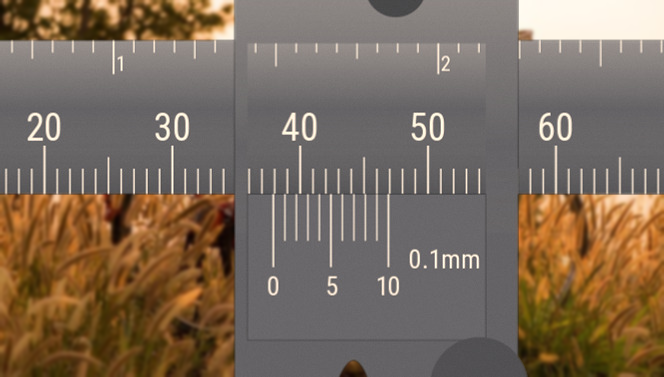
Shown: value=37.9 unit=mm
